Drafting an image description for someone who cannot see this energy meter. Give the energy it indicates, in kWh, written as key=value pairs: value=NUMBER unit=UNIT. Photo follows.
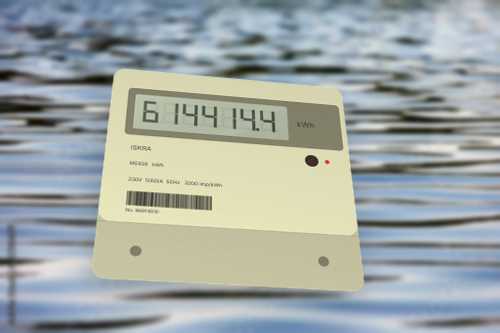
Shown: value=614414.4 unit=kWh
